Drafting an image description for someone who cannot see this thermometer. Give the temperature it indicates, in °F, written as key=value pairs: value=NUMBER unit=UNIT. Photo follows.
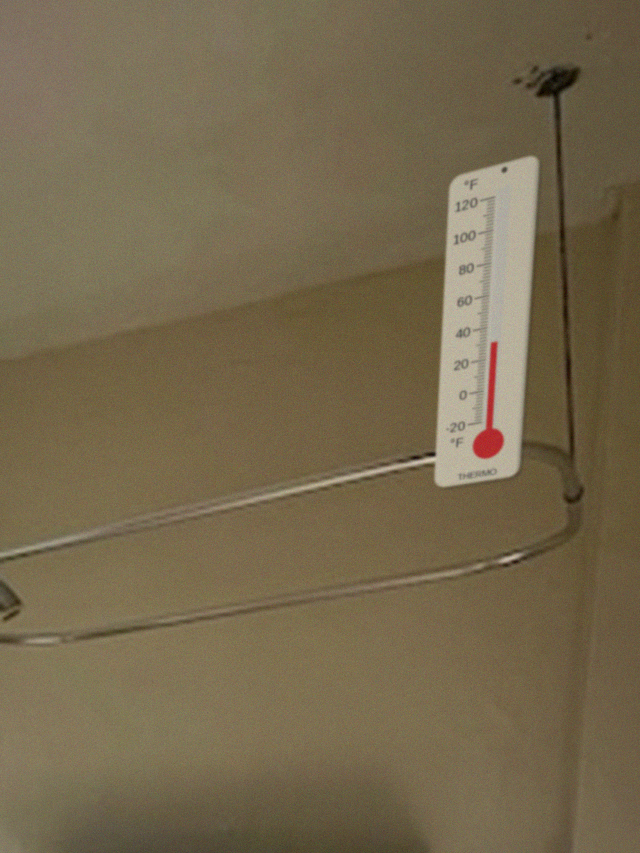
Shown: value=30 unit=°F
